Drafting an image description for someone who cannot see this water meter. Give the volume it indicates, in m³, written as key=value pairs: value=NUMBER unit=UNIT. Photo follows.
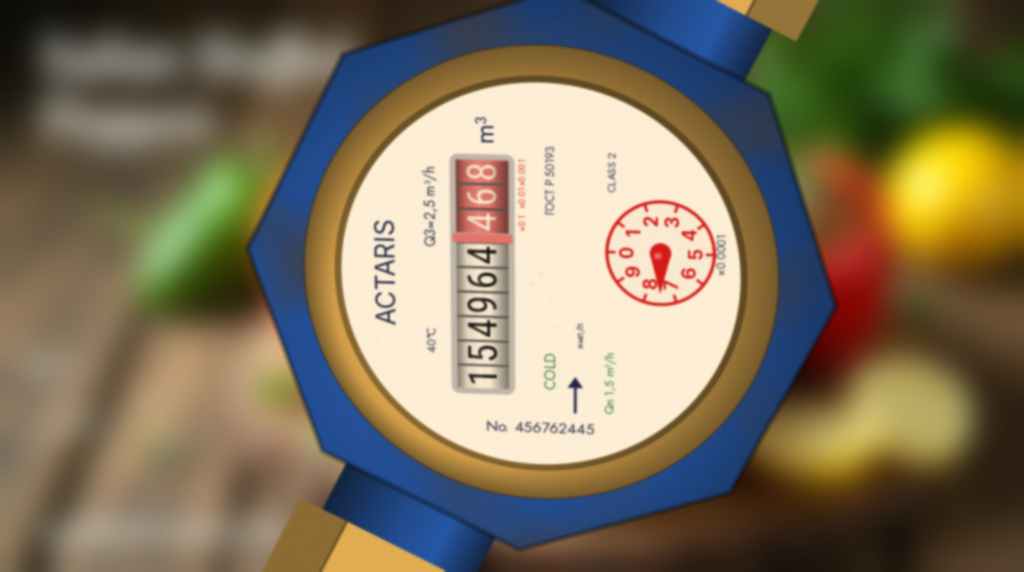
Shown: value=154964.4687 unit=m³
